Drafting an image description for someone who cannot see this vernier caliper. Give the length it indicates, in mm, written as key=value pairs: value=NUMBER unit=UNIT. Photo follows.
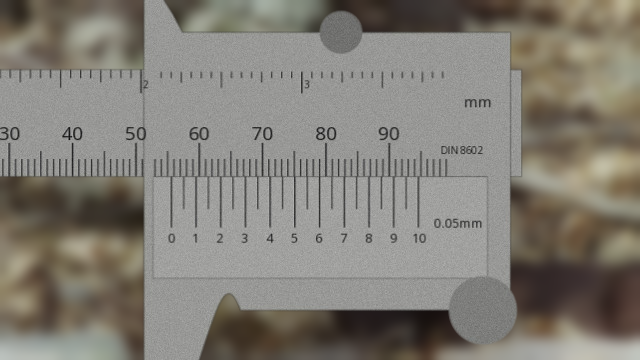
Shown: value=55.6 unit=mm
